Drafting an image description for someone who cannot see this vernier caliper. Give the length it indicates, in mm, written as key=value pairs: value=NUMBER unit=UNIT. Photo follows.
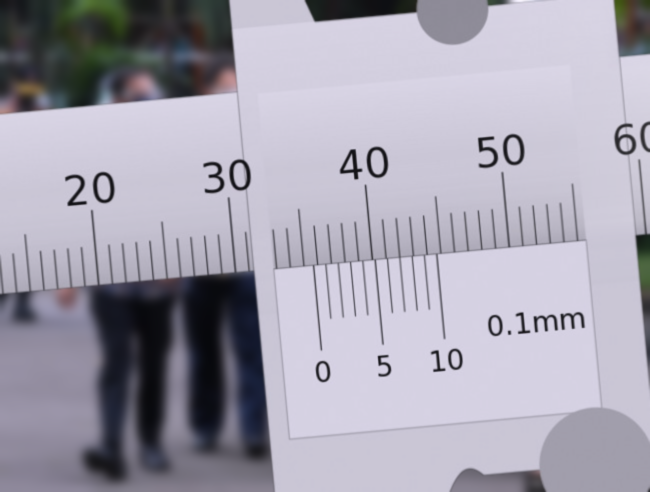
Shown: value=35.7 unit=mm
